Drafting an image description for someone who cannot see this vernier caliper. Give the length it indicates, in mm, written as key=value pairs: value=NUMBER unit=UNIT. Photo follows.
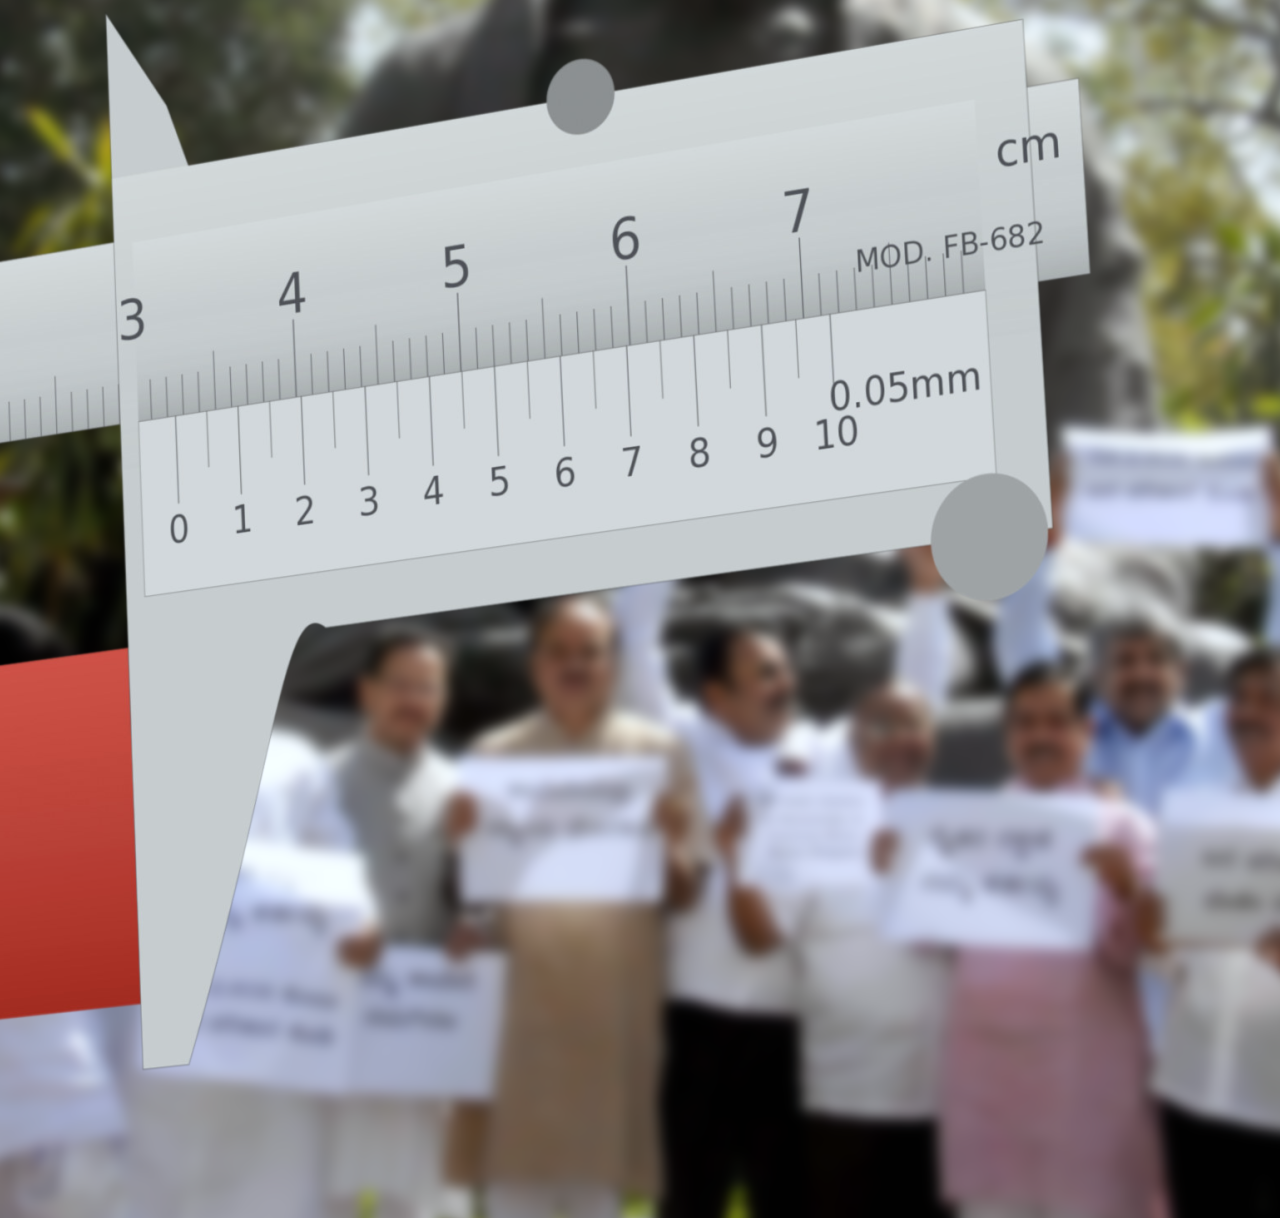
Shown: value=32.5 unit=mm
